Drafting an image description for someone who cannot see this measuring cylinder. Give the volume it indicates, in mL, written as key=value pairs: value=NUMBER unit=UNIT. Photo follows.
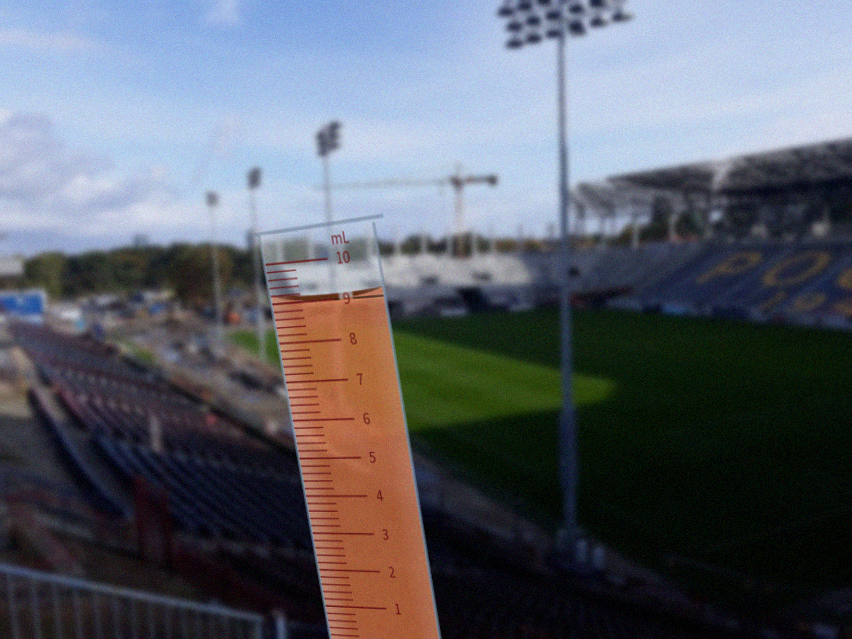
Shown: value=9 unit=mL
